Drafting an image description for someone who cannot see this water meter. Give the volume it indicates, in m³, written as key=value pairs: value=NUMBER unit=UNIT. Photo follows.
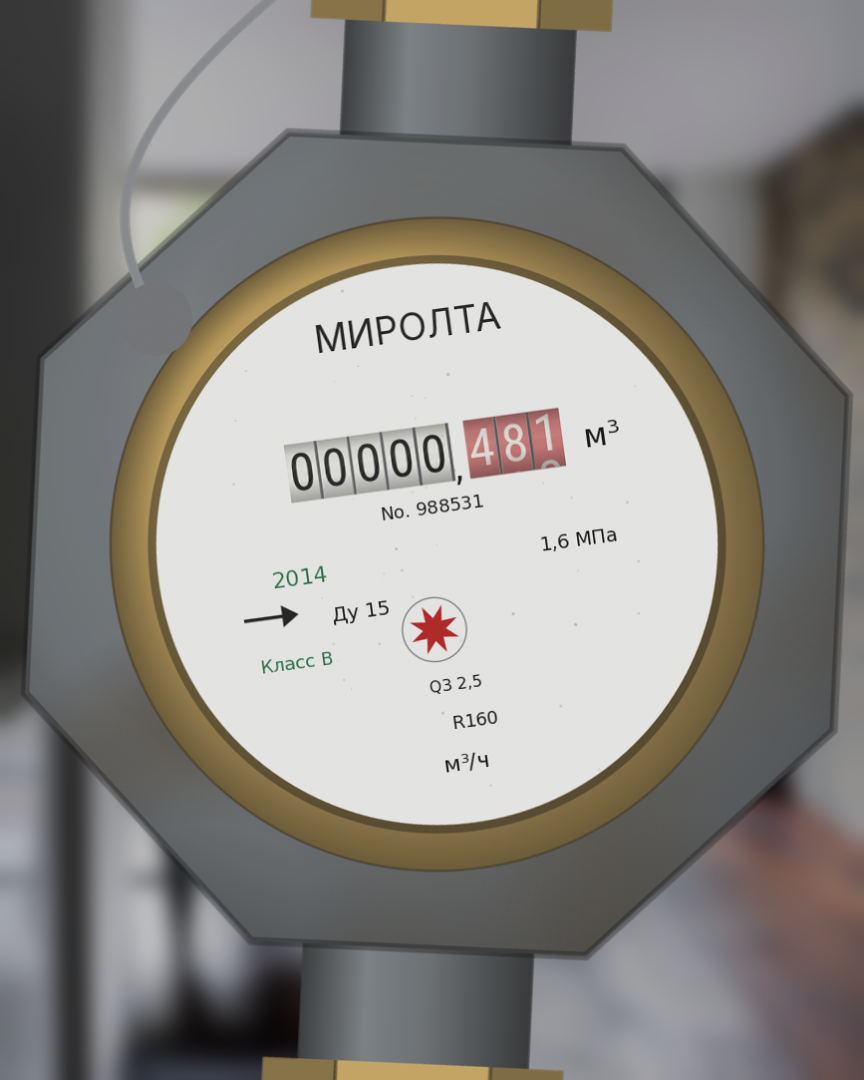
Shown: value=0.481 unit=m³
